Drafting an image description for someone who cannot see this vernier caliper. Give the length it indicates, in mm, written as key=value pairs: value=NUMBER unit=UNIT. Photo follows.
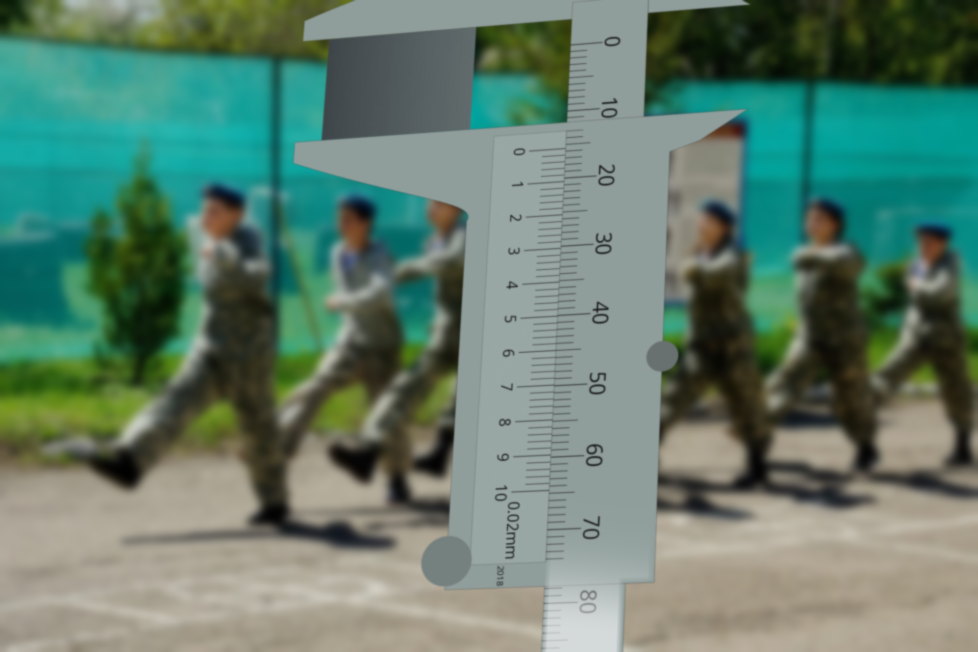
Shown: value=15.6 unit=mm
